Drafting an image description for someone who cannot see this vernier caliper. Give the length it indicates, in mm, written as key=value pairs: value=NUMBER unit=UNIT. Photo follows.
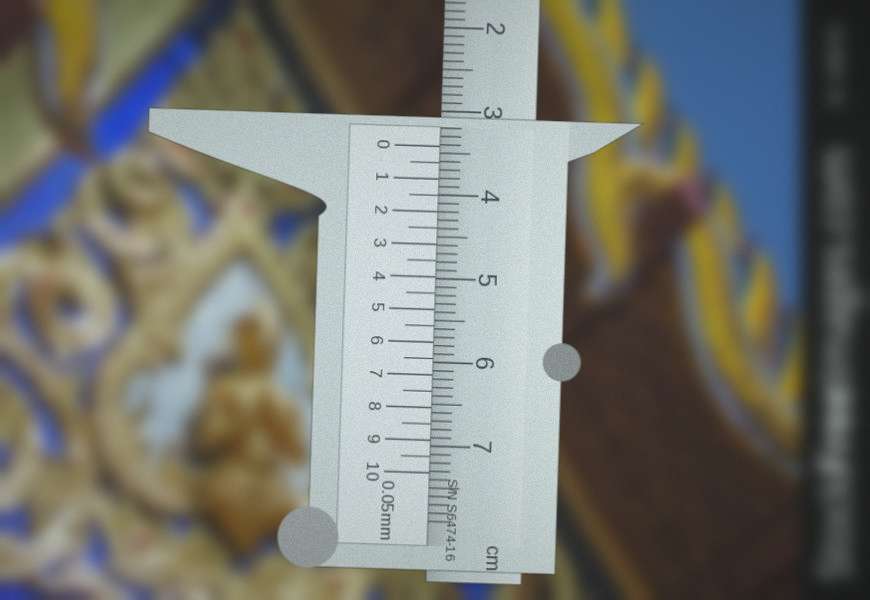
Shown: value=34.2 unit=mm
